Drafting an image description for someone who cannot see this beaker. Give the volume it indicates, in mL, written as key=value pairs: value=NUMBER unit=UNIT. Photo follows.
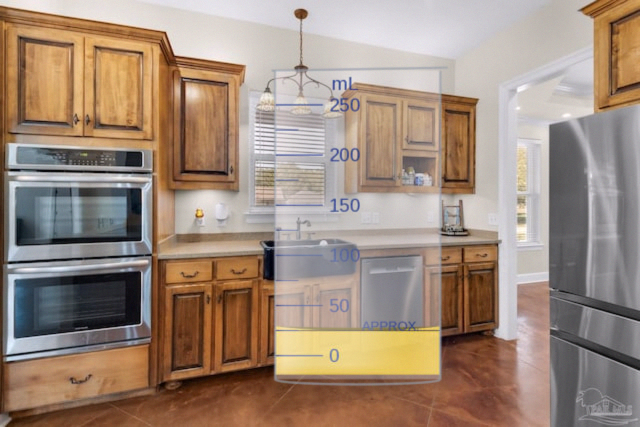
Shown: value=25 unit=mL
